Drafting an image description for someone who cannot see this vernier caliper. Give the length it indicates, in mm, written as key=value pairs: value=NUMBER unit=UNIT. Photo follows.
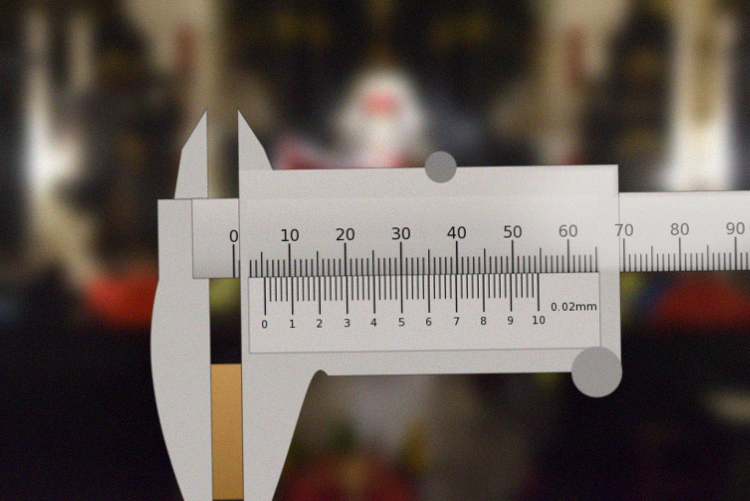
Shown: value=5.5 unit=mm
